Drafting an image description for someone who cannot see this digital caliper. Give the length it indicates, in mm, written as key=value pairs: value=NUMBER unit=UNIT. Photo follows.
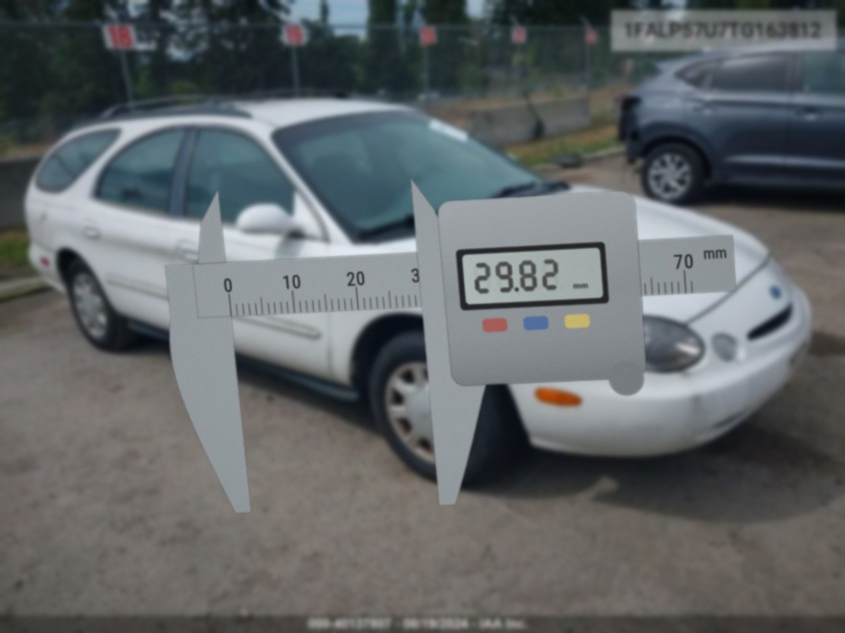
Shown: value=29.82 unit=mm
